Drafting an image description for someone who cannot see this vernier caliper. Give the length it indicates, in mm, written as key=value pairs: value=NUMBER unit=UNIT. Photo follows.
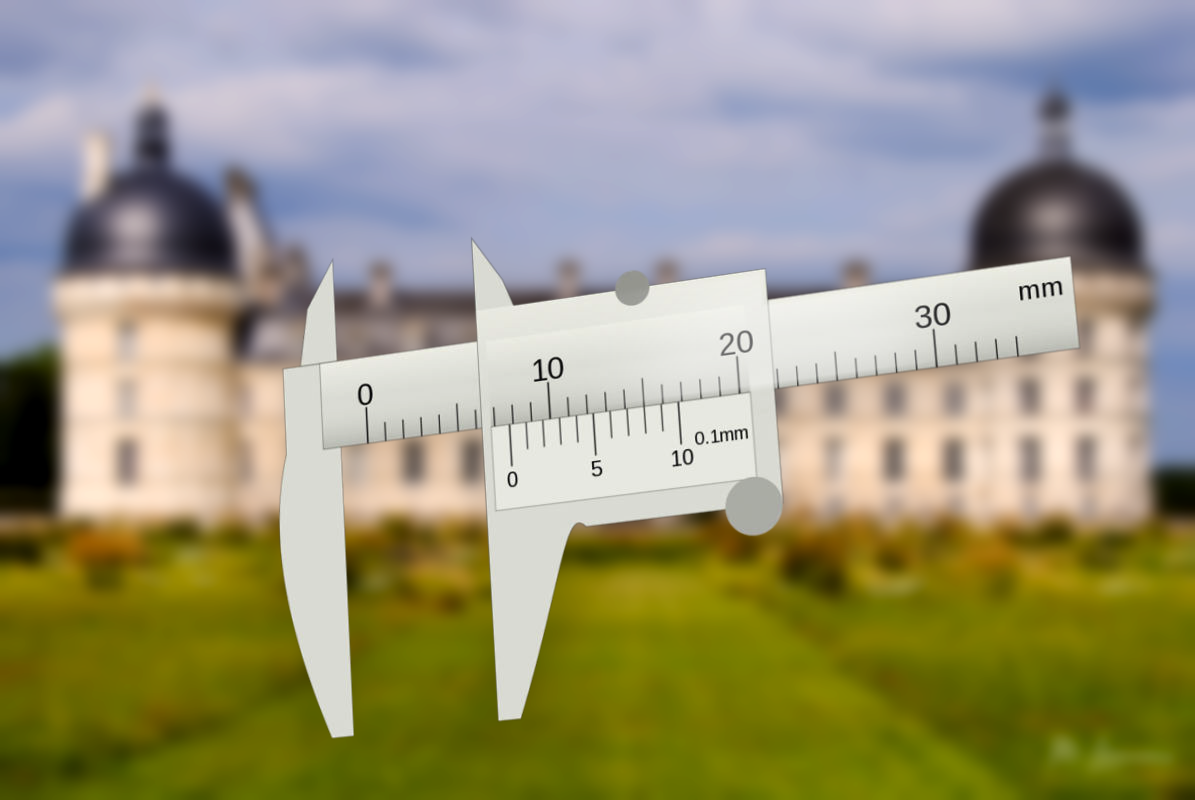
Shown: value=7.8 unit=mm
